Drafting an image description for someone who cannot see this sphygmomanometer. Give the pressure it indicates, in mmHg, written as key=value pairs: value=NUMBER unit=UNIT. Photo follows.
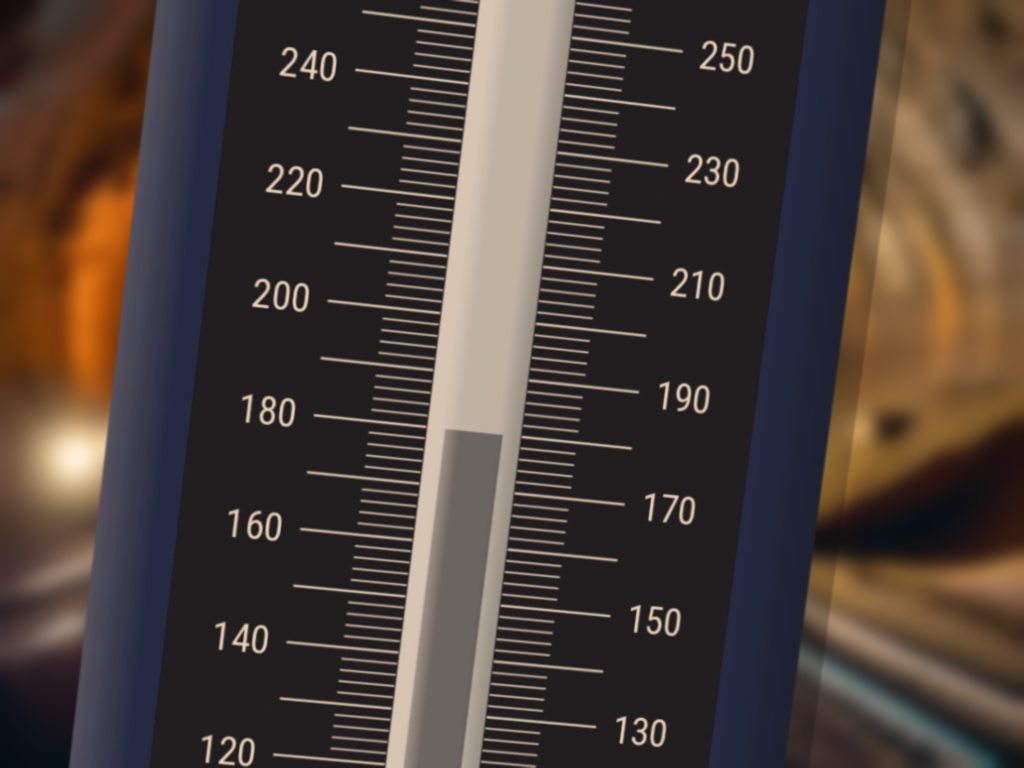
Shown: value=180 unit=mmHg
